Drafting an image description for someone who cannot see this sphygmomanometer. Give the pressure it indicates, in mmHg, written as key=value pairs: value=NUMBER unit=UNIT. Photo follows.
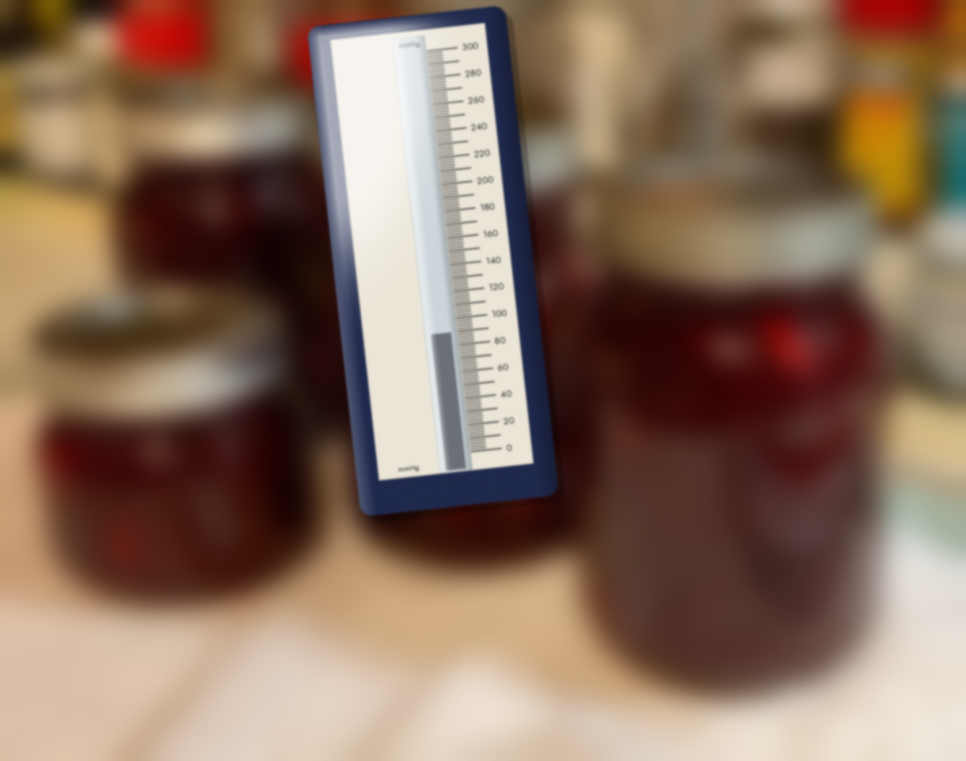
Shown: value=90 unit=mmHg
